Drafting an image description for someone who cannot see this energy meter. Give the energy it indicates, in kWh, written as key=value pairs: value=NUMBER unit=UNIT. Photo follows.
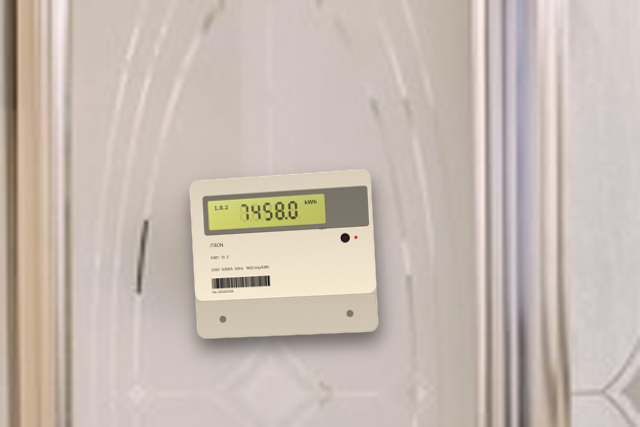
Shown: value=7458.0 unit=kWh
